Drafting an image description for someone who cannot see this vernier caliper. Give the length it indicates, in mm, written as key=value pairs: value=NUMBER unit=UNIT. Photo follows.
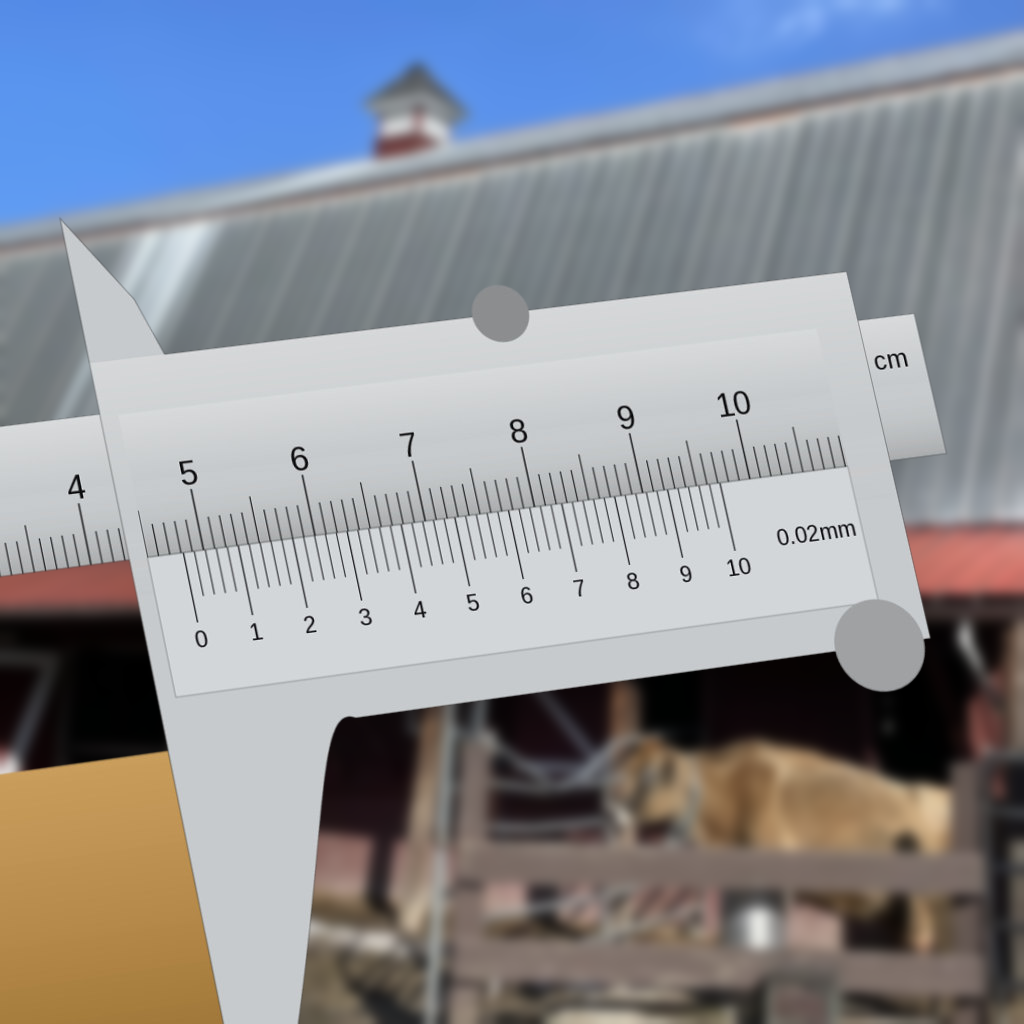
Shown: value=48.2 unit=mm
